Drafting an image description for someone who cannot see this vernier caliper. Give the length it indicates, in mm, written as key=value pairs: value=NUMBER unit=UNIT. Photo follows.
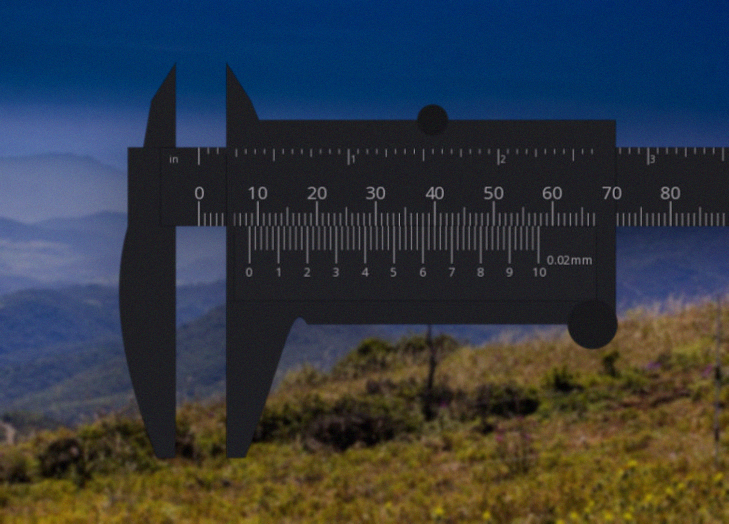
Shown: value=8.6 unit=mm
